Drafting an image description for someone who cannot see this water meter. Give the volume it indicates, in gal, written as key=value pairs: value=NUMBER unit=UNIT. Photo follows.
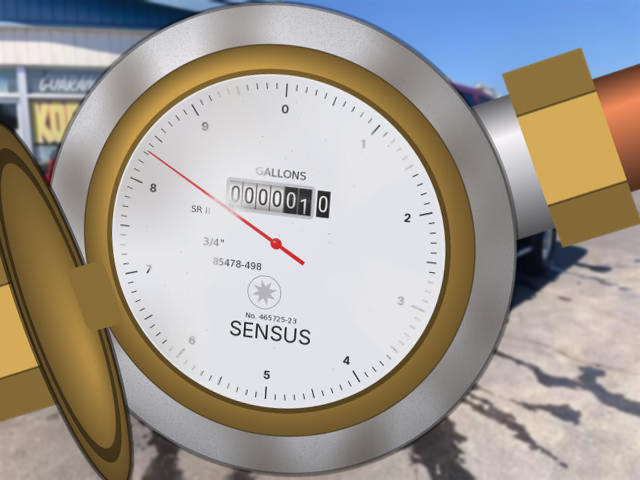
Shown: value=8.3 unit=gal
